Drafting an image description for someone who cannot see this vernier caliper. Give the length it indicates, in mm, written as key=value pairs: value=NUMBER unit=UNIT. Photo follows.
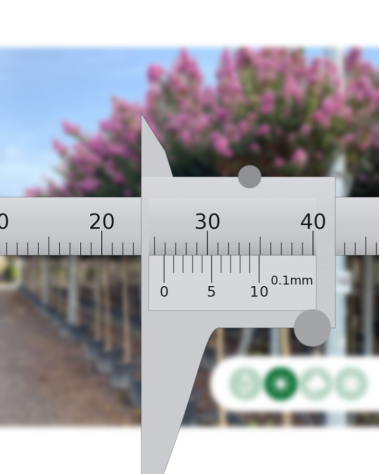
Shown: value=25.9 unit=mm
